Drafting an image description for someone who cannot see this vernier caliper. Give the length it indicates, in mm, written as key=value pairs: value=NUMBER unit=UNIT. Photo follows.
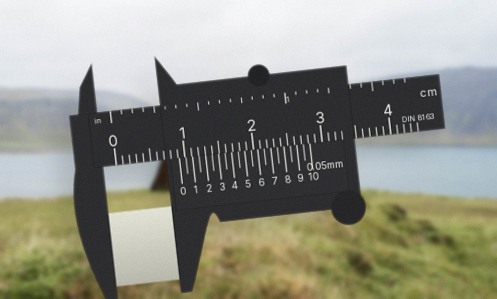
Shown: value=9.2 unit=mm
